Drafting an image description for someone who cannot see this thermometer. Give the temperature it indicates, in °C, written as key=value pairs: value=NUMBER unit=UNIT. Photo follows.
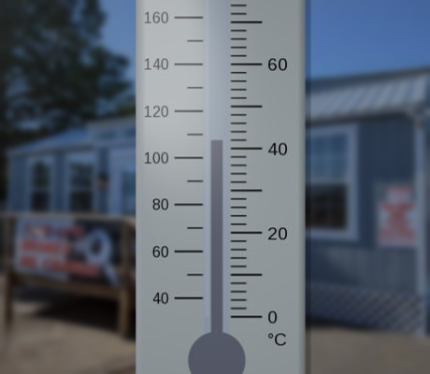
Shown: value=42 unit=°C
